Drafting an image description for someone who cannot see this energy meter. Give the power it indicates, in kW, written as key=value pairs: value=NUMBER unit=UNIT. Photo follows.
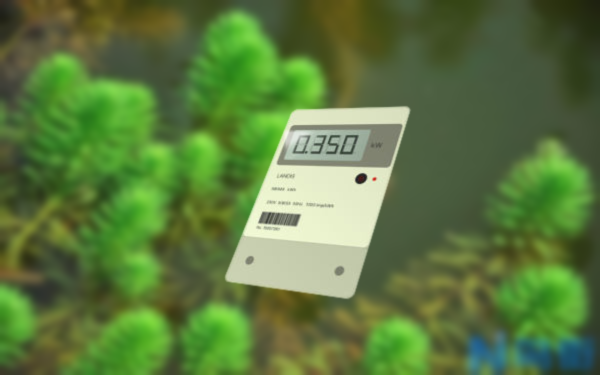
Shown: value=0.350 unit=kW
